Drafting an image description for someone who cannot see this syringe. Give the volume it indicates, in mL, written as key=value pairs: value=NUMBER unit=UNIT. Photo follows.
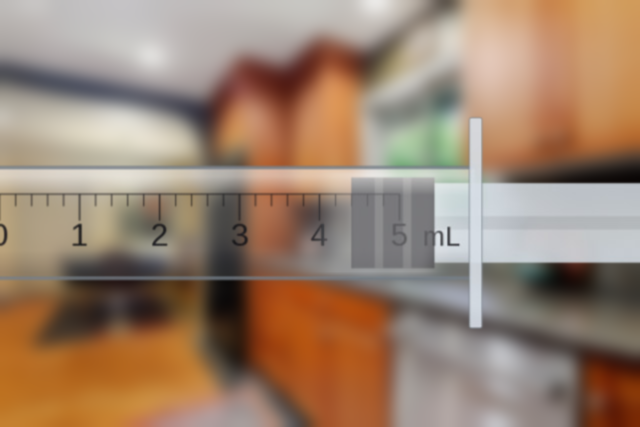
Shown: value=4.4 unit=mL
